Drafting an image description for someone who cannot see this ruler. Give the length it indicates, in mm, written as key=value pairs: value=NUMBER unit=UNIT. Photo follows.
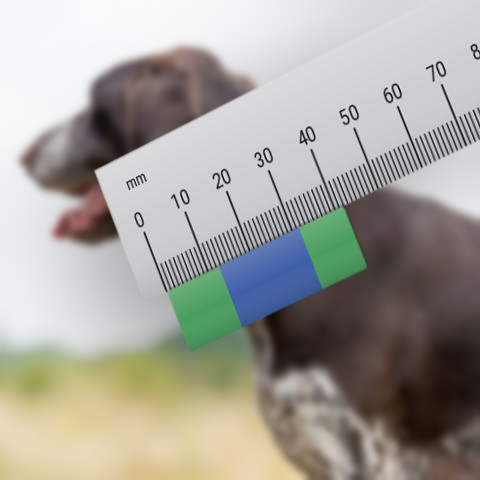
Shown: value=42 unit=mm
